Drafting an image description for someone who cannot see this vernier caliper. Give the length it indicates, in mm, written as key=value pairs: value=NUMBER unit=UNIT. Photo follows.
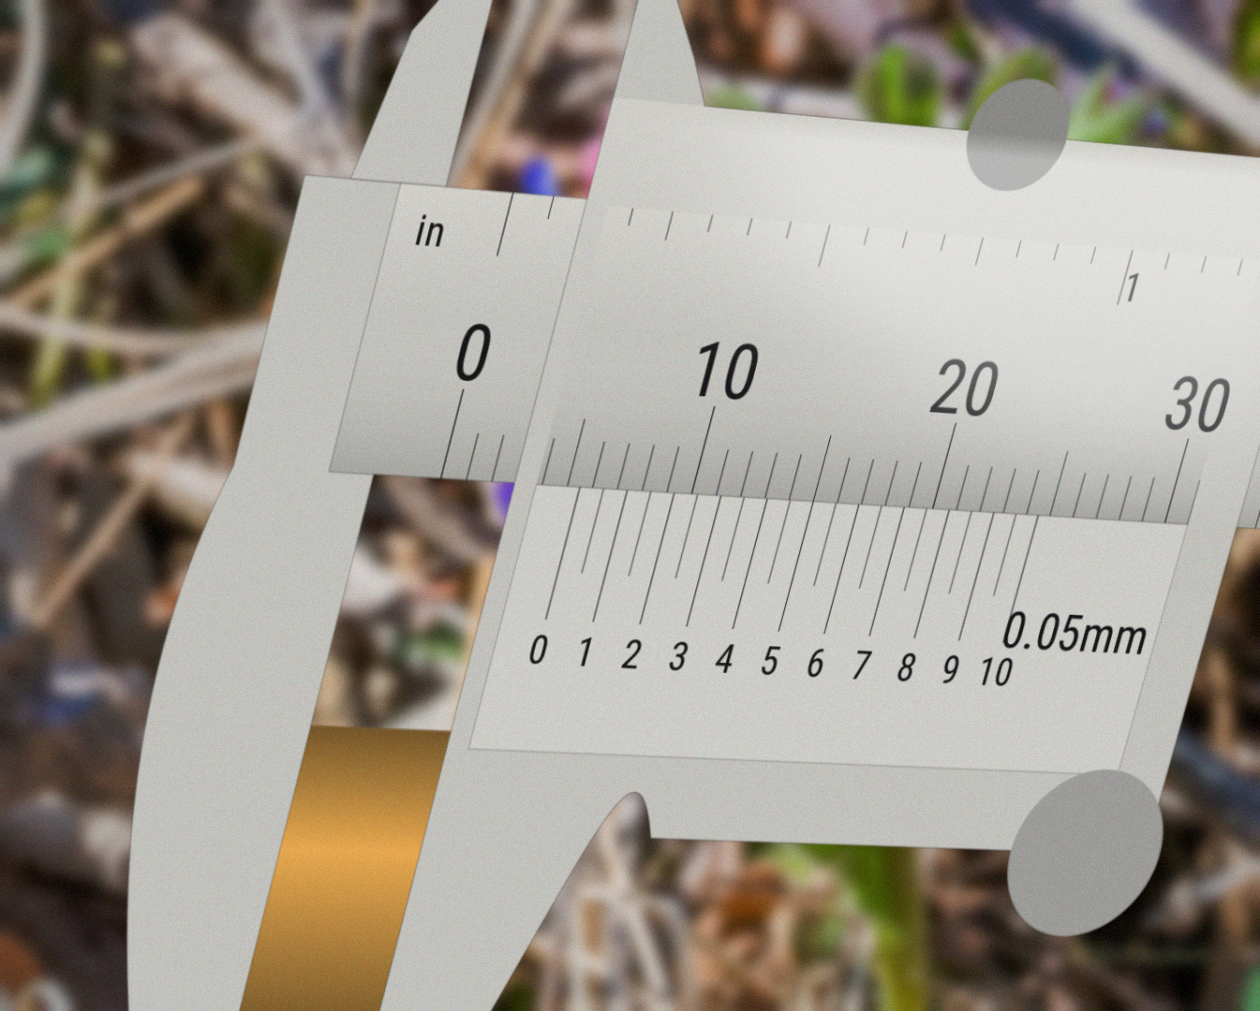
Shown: value=5.5 unit=mm
